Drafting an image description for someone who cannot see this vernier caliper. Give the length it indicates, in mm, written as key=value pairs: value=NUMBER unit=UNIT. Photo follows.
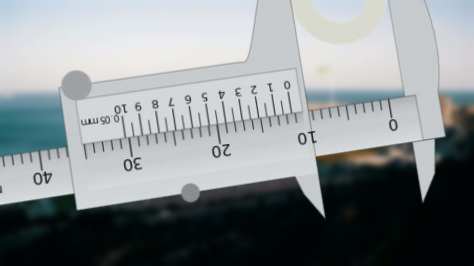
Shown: value=11.4 unit=mm
